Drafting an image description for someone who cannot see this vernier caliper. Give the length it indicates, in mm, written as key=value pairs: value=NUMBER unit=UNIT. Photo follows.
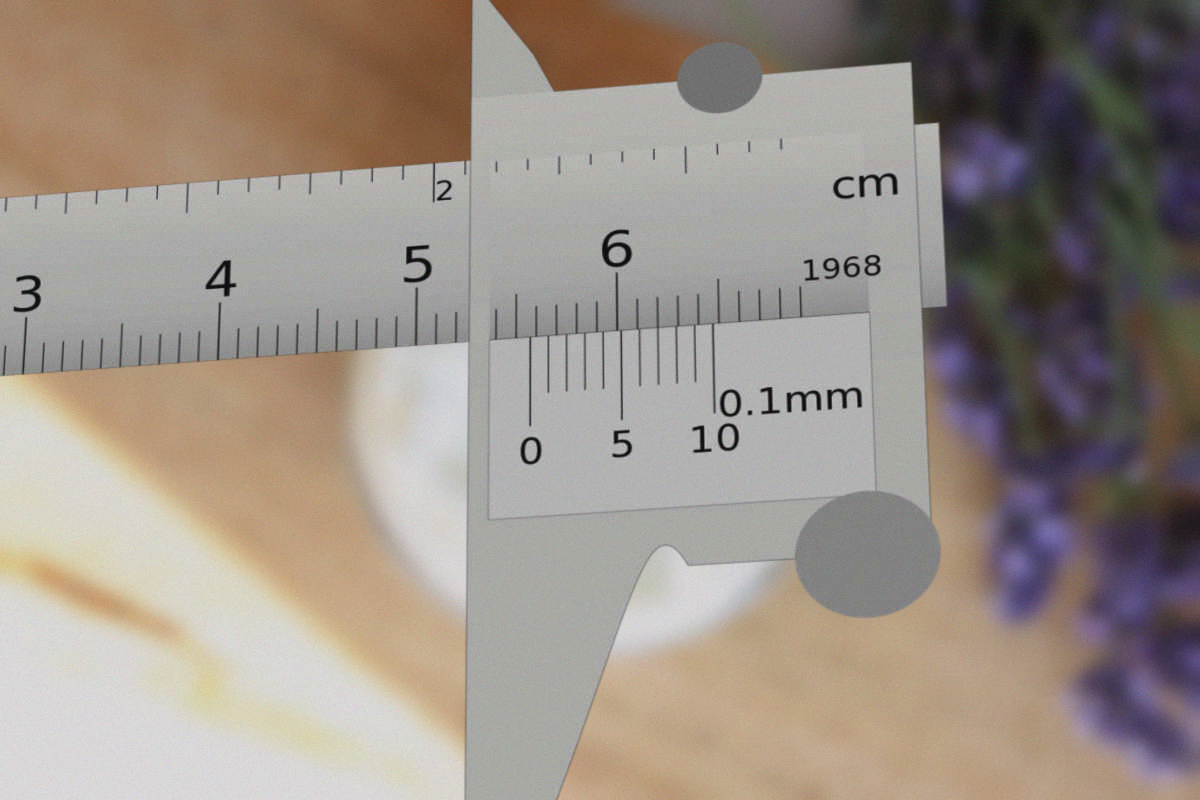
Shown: value=55.7 unit=mm
